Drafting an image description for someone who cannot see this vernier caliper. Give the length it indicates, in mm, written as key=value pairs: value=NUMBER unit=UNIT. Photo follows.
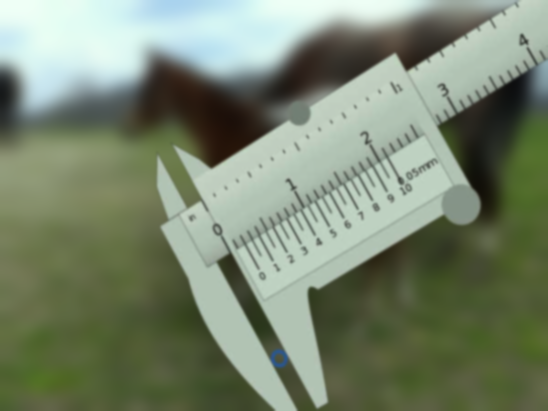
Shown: value=2.0 unit=mm
